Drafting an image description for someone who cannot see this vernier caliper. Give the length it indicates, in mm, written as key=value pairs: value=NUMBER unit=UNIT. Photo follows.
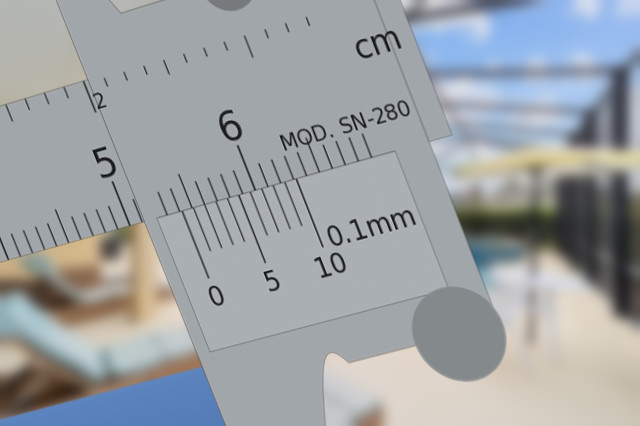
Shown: value=54.2 unit=mm
